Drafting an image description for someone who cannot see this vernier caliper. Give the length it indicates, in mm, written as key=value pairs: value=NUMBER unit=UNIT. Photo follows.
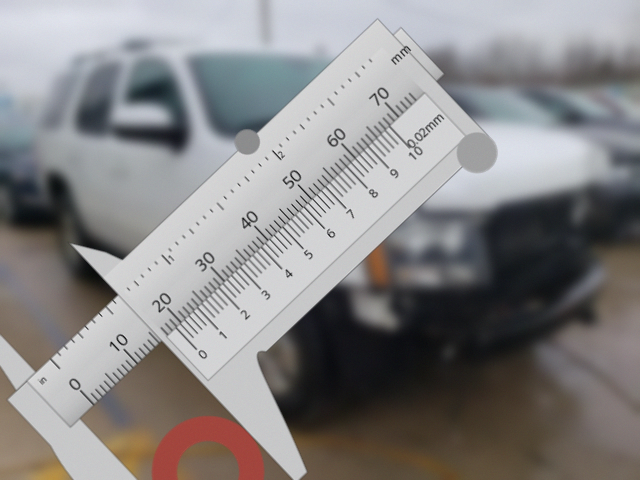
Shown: value=18.8 unit=mm
